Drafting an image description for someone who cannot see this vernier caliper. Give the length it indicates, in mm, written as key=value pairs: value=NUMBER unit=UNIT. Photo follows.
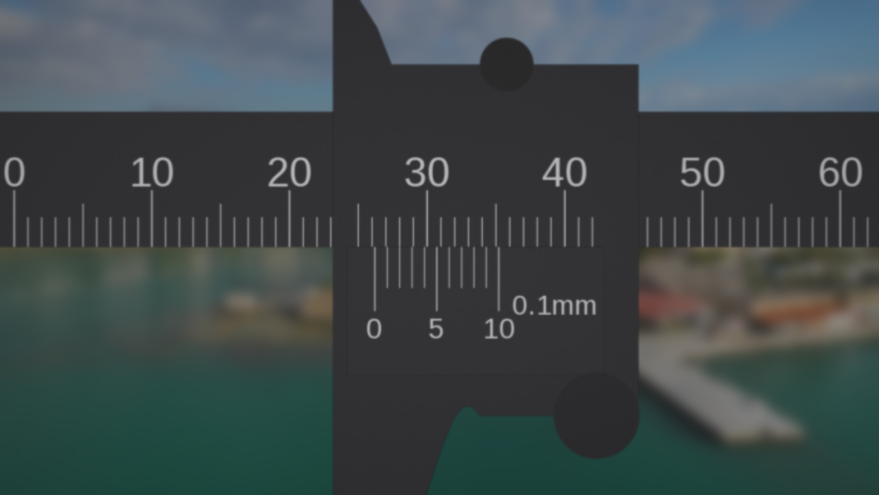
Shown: value=26.2 unit=mm
